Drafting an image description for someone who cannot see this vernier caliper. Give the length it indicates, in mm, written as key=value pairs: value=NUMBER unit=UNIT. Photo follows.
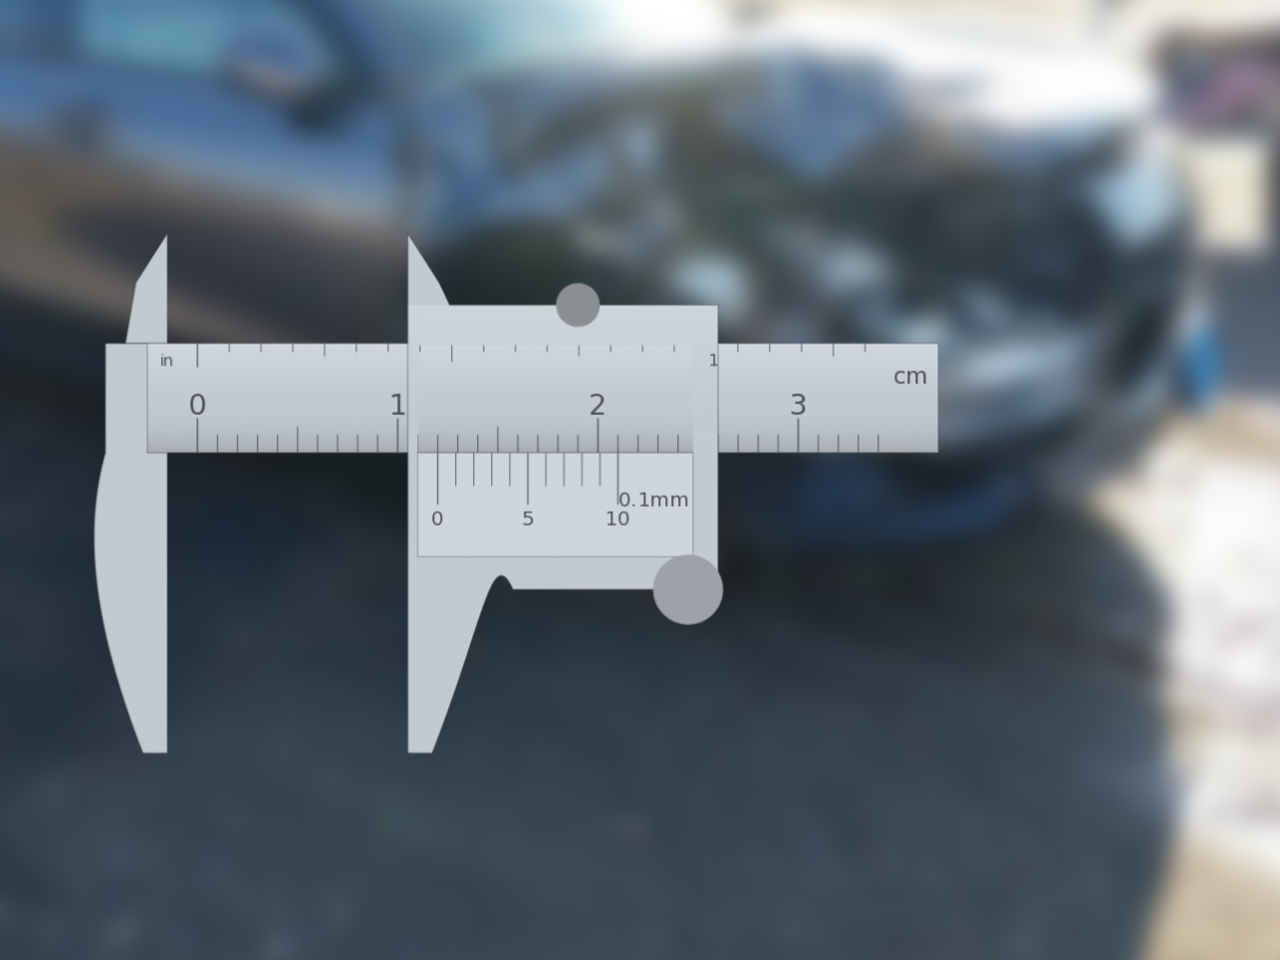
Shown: value=12.0 unit=mm
